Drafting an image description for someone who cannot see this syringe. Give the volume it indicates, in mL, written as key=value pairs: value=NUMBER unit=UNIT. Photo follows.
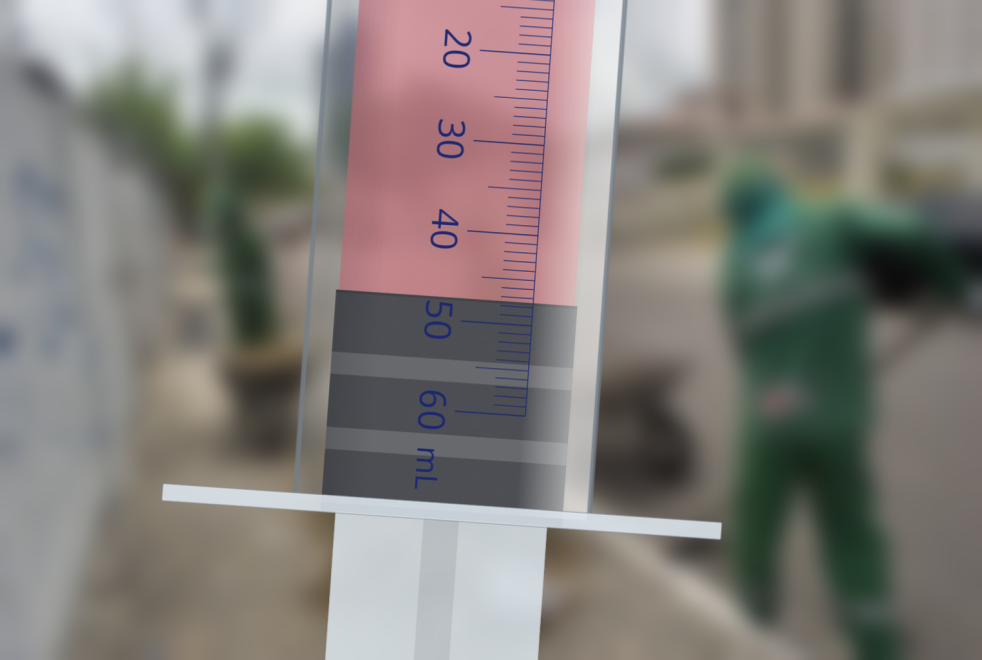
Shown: value=47.5 unit=mL
